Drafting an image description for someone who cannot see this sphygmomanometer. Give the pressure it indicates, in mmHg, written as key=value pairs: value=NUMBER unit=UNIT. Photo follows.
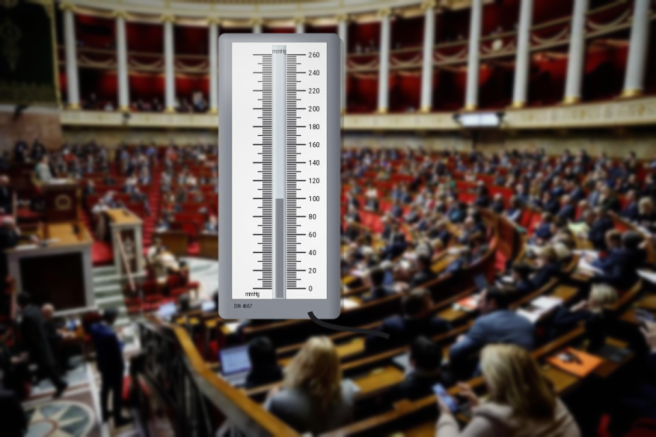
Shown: value=100 unit=mmHg
